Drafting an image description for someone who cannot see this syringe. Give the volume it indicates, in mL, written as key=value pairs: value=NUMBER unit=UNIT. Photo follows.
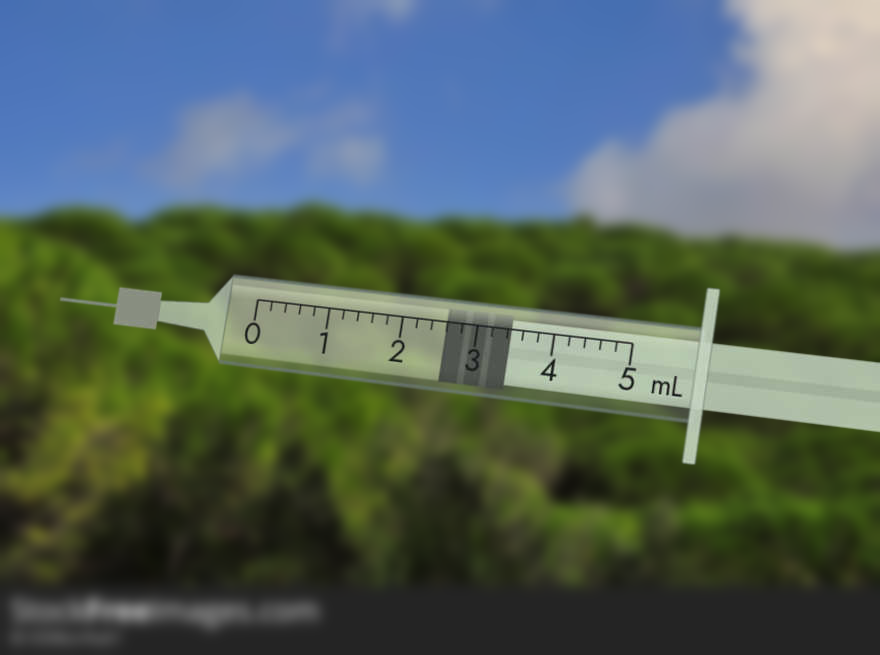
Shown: value=2.6 unit=mL
